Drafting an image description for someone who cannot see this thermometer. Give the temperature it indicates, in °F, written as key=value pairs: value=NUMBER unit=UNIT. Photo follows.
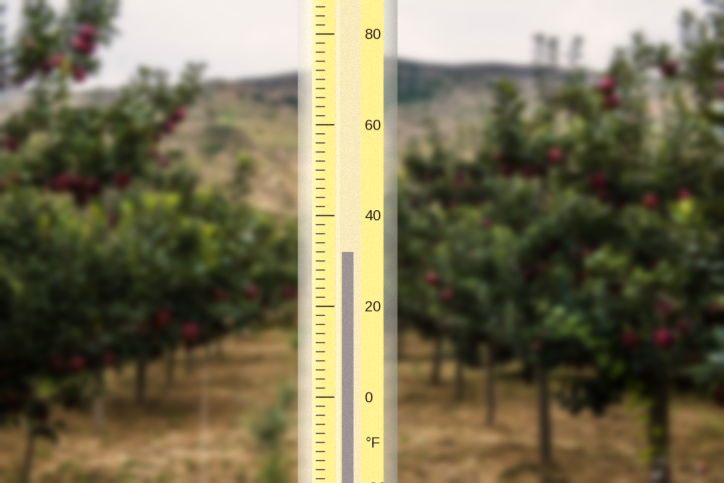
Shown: value=32 unit=°F
